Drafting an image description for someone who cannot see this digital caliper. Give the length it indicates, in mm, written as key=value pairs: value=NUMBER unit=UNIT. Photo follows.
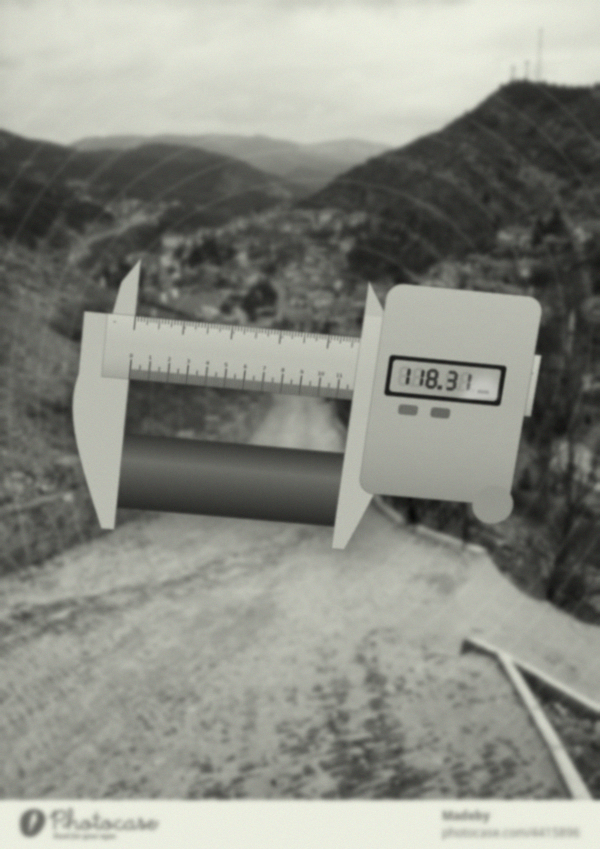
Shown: value=118.31 unit=mm
